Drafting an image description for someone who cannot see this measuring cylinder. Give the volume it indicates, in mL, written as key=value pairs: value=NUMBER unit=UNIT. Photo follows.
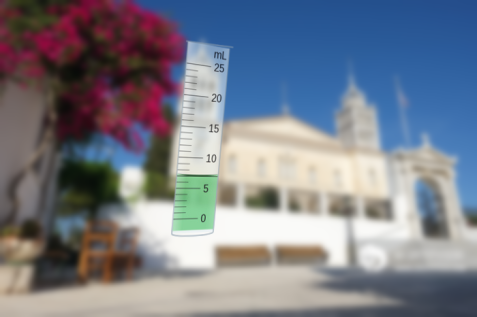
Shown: value=7 unit=mL
